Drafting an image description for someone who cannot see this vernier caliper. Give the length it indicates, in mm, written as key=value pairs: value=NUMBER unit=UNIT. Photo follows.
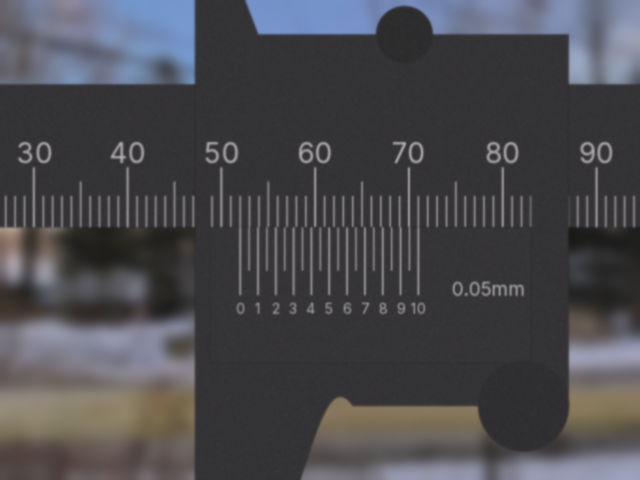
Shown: value=52.0 unit=mm
